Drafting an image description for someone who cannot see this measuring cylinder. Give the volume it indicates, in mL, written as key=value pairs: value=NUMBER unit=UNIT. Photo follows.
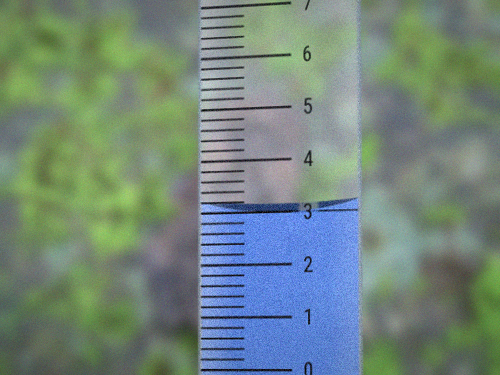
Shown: value=3 unit=mL
